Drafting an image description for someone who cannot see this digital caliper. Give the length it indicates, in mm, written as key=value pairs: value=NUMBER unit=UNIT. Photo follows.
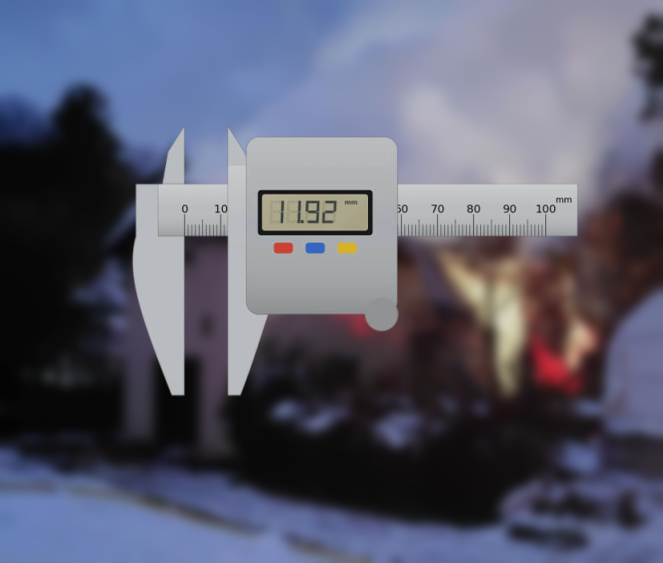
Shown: value=11.92 unit=mm
